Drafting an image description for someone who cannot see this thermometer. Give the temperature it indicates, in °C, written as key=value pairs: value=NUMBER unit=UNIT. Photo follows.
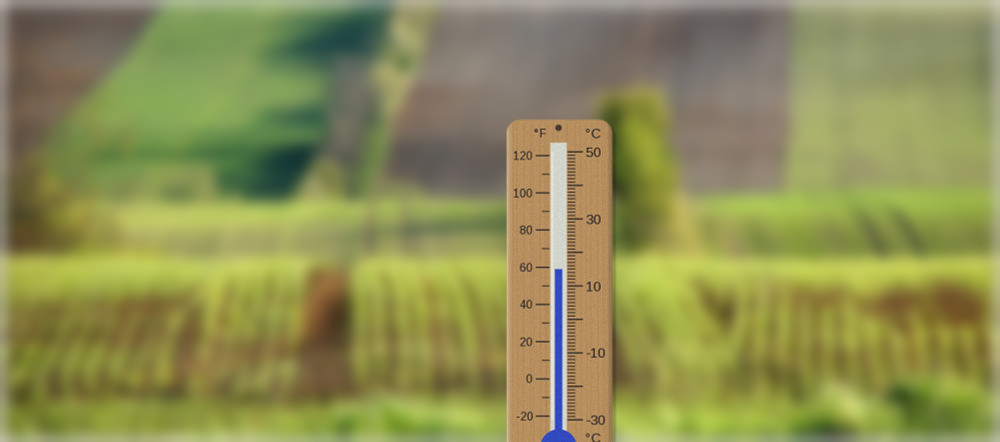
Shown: value=15 unit=°C
